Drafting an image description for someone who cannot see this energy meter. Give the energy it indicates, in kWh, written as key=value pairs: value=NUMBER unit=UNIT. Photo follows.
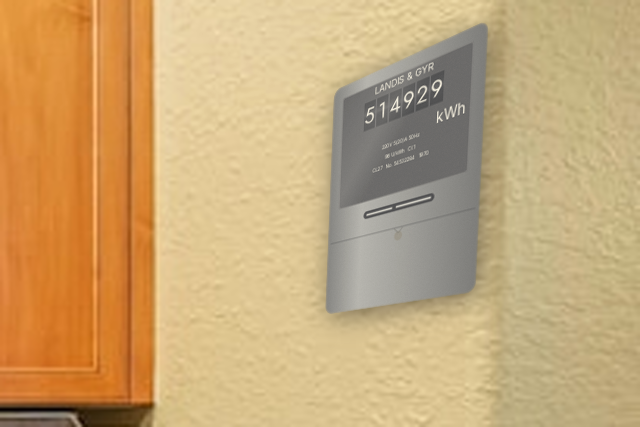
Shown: value=514929 unit=kWh
